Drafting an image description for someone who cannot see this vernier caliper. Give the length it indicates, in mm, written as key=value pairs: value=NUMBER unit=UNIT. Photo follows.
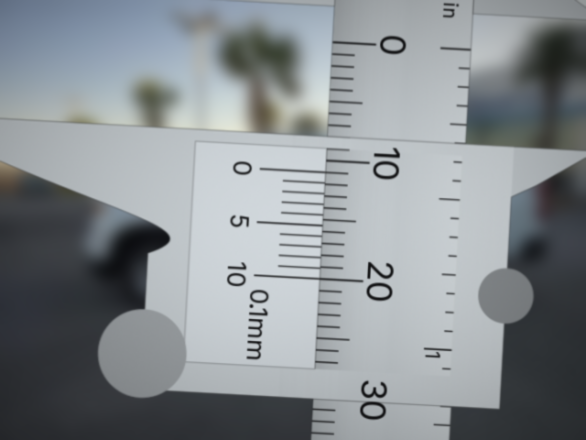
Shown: value=11.0 unit=mm
